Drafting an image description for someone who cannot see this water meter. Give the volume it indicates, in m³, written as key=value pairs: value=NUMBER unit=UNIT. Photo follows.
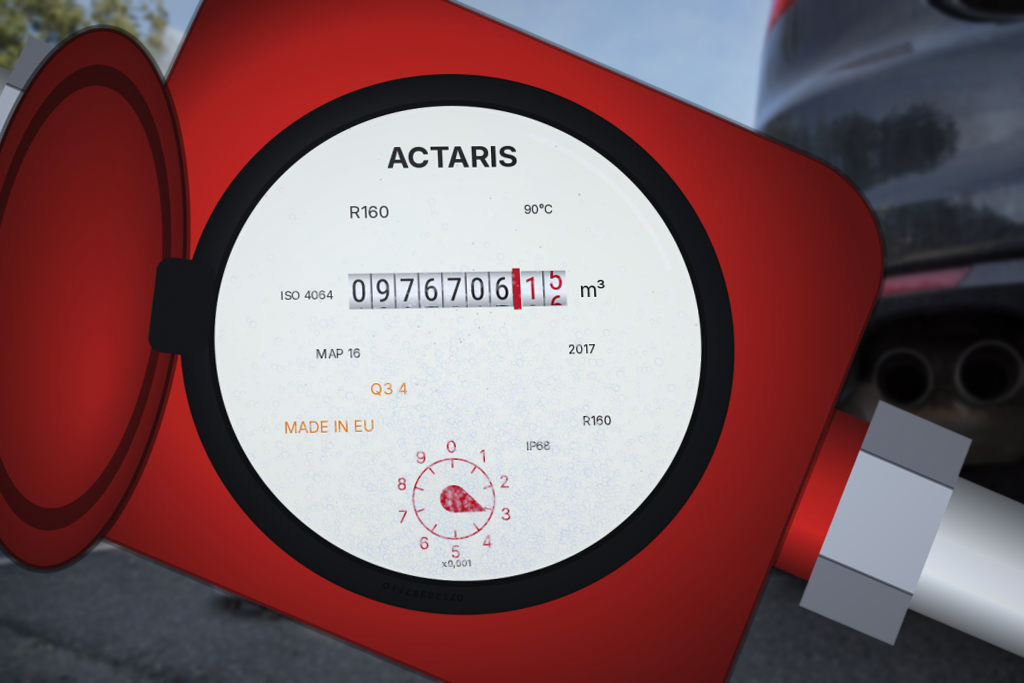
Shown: value=976706.153 unit=m³
